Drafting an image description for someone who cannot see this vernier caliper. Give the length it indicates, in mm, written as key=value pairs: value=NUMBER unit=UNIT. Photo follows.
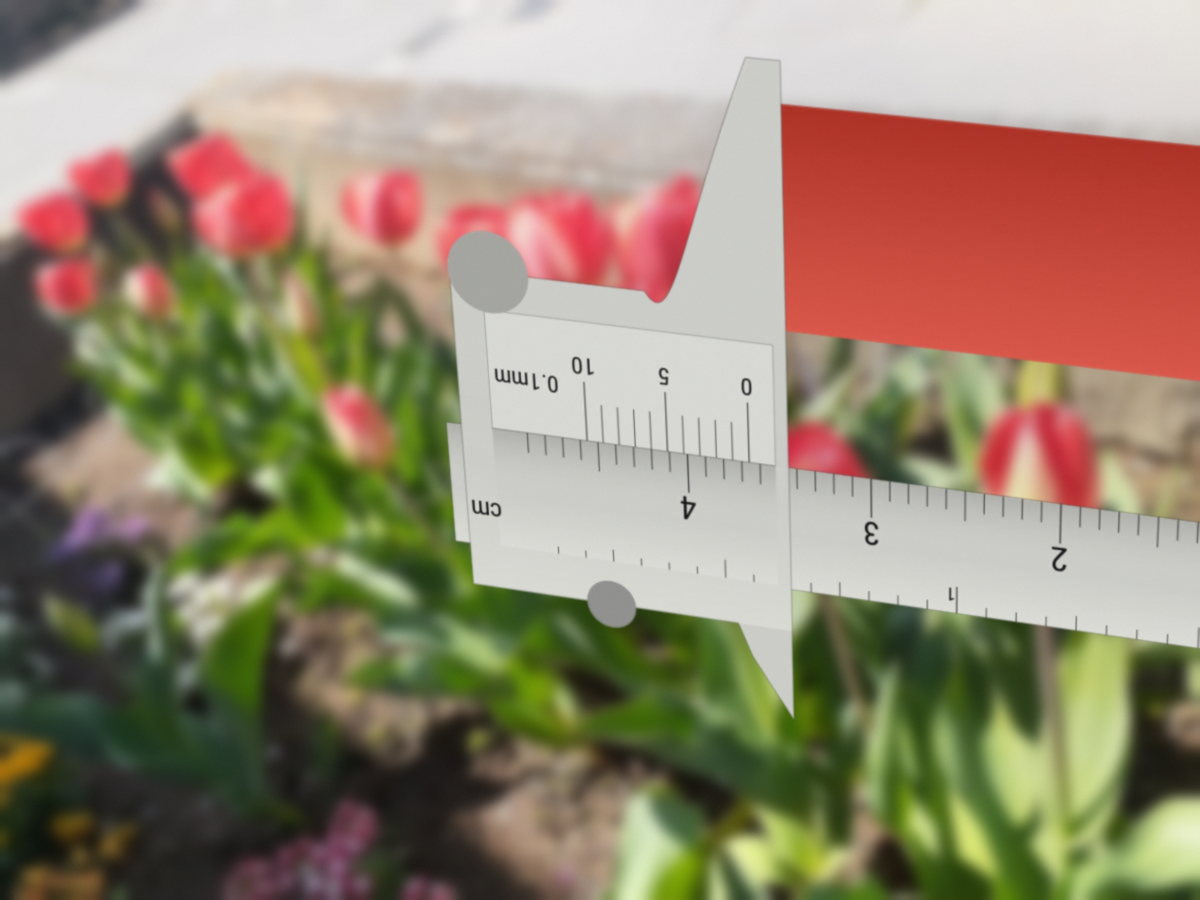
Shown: value=36.6 unit=mm
